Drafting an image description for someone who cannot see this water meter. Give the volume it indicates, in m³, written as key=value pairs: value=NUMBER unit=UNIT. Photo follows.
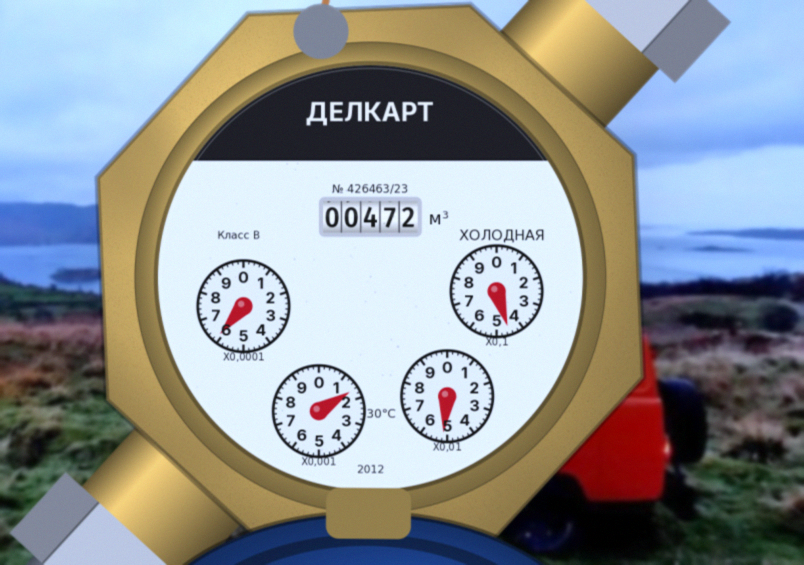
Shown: value=472.4516 unit=m³
